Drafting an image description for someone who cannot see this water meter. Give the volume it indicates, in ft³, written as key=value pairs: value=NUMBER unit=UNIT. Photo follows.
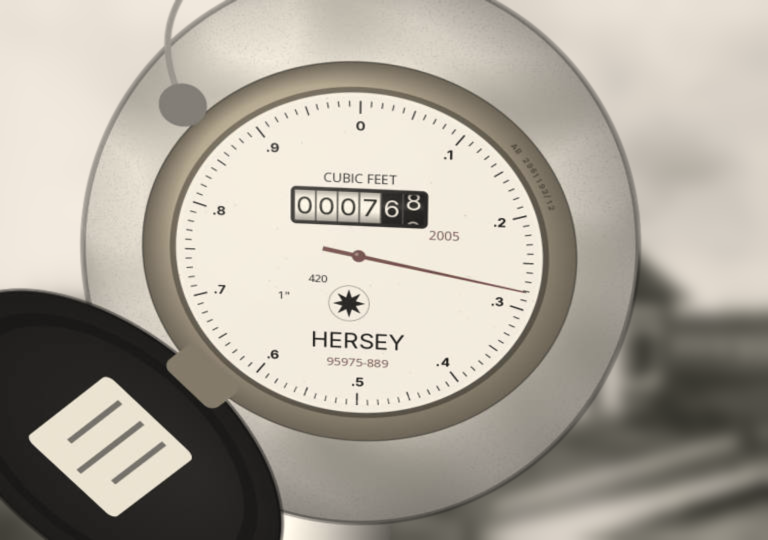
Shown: value=768.28 unit=ft³
